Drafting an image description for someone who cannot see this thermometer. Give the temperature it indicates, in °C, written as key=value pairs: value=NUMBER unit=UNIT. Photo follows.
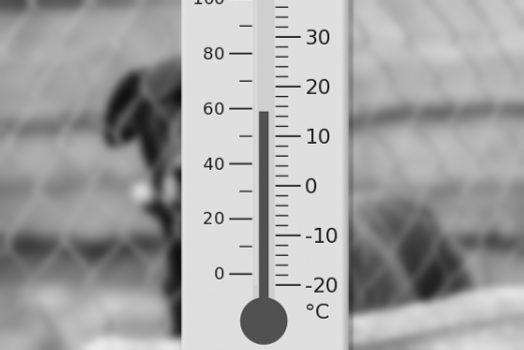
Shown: value=15 unit=°C
